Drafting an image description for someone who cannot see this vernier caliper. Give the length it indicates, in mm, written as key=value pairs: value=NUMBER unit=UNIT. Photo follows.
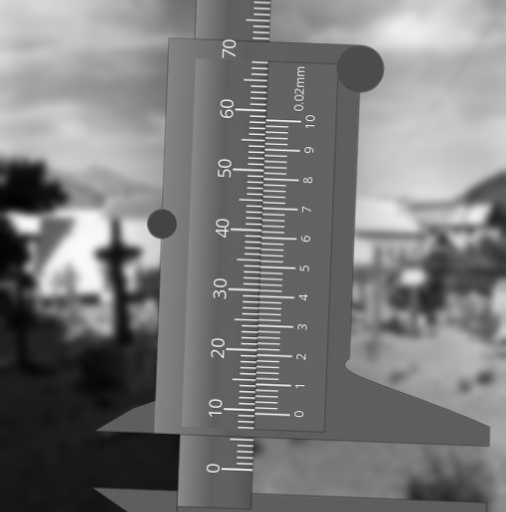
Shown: value=9.4 unit=mm
